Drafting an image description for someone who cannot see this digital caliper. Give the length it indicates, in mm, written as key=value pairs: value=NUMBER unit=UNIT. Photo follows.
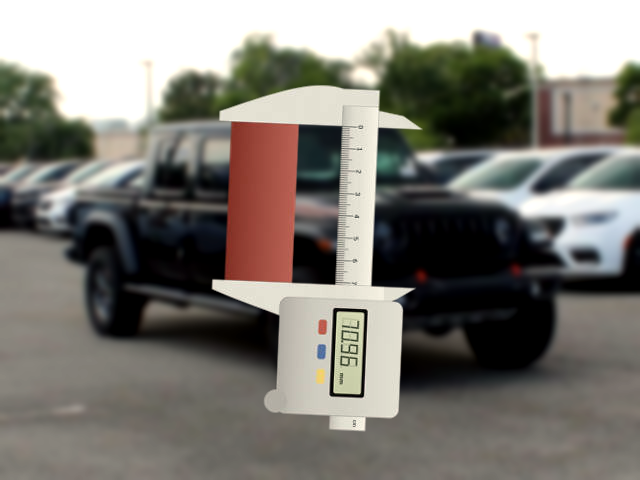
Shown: value=70.96 unit=mm
